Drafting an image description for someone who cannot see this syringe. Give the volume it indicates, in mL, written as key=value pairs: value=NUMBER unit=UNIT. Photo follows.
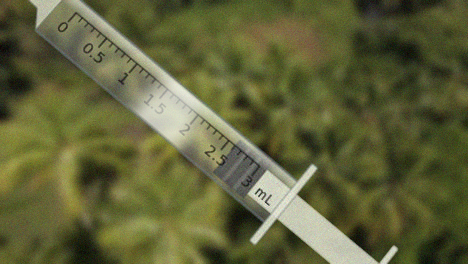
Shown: value=2.6 unit=mL
